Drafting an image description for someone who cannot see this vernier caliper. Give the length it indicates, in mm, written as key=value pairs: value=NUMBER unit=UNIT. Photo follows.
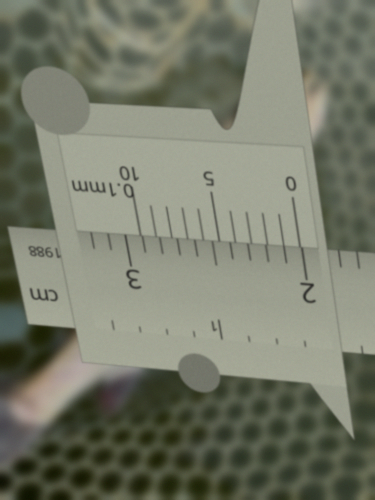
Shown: value=20.1 unit=mm
